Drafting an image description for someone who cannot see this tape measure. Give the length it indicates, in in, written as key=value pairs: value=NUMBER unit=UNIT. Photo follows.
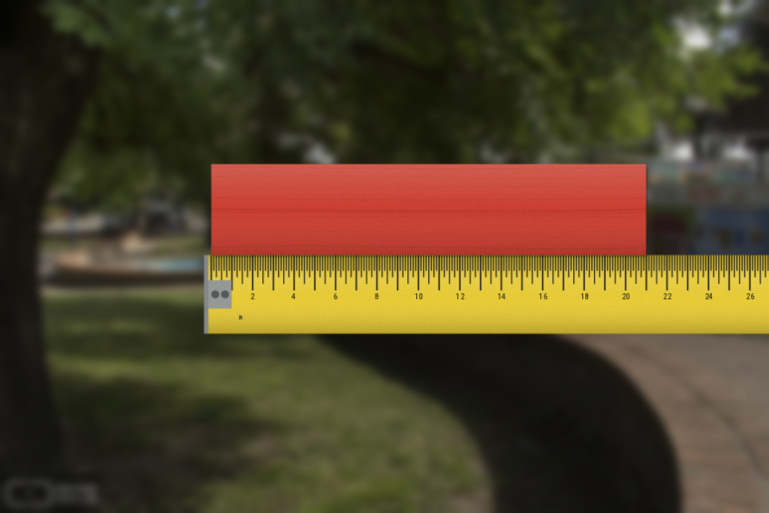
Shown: value=21 unit=in
